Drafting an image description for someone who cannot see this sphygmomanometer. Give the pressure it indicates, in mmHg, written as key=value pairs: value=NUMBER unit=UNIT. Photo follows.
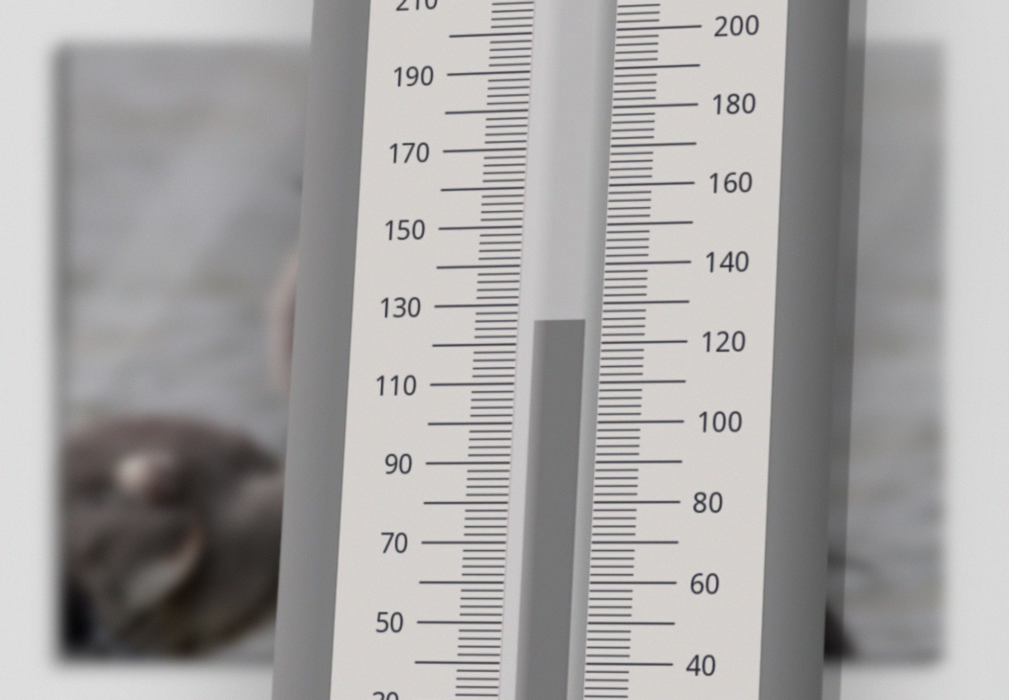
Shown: value=126 unit=mmHg
